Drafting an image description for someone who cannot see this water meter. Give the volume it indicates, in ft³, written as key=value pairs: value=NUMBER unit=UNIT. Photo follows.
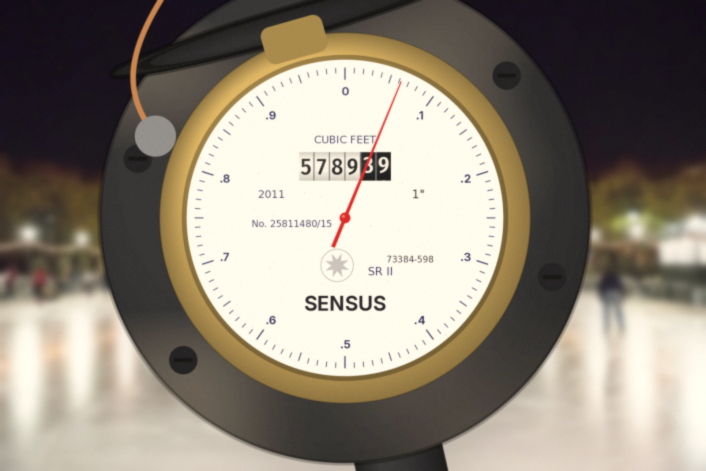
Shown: value=578939.06 unit=ft³
